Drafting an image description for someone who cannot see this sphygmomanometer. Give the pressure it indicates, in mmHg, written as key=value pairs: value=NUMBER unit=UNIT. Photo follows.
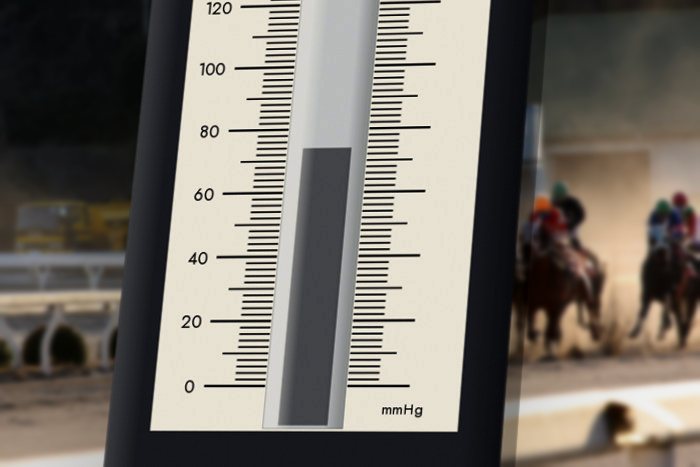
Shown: value=74 unit=mmHg
